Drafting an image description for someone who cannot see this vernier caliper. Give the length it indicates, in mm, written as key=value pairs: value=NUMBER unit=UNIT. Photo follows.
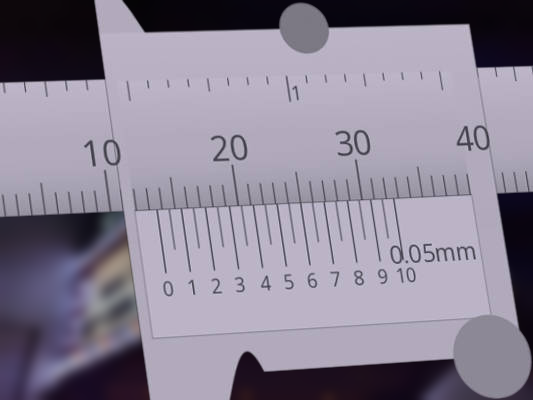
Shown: value=13.6 unit=mm
